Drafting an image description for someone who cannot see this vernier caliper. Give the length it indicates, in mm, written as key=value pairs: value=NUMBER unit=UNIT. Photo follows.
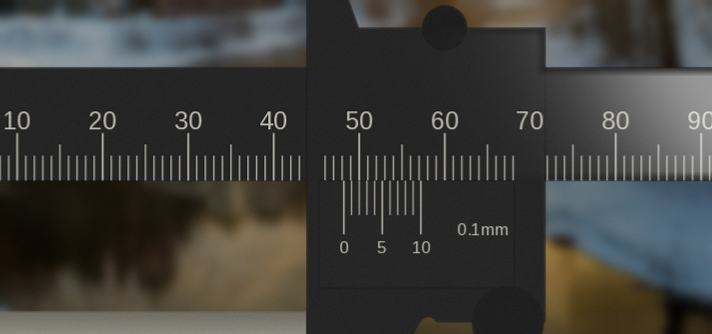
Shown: value=48.2 unit=mm
